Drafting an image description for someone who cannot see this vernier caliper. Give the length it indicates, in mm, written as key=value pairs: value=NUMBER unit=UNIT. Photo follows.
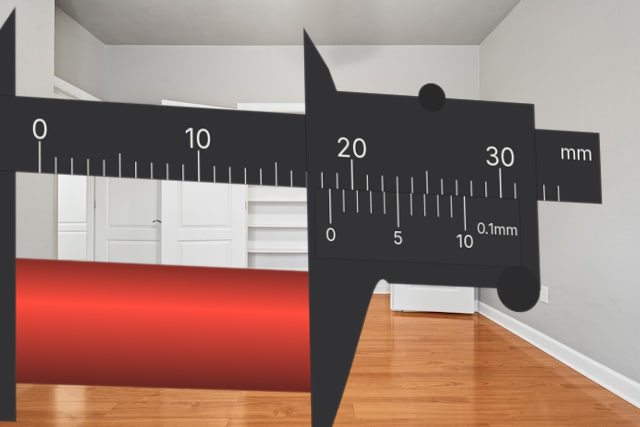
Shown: value=18.5 unit=mm
